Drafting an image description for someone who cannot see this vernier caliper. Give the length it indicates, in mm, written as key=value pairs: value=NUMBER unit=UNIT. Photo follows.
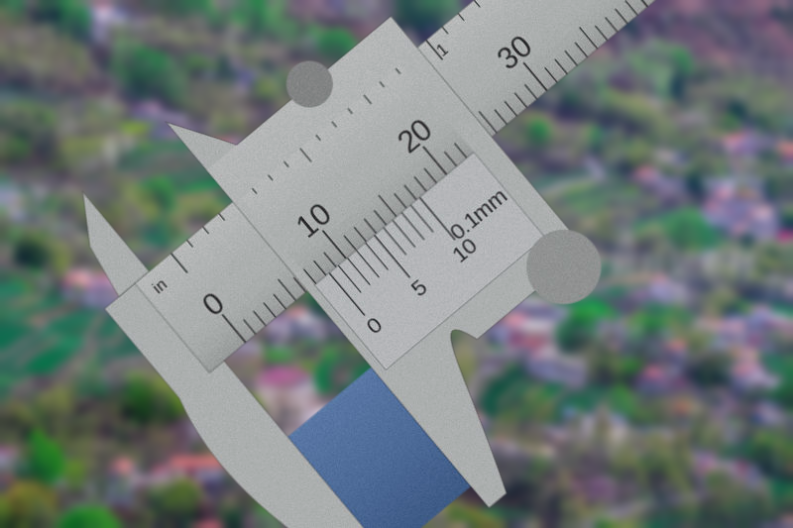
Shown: value=8.3 unit=mm
